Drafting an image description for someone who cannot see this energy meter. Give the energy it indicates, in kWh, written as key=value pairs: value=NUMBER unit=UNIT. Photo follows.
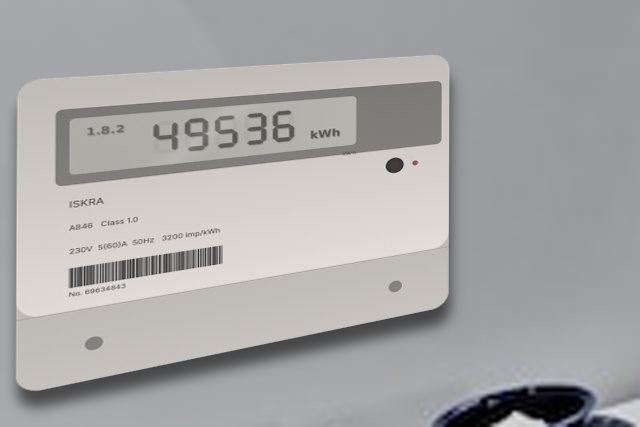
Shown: value=49536 unit=kWh
